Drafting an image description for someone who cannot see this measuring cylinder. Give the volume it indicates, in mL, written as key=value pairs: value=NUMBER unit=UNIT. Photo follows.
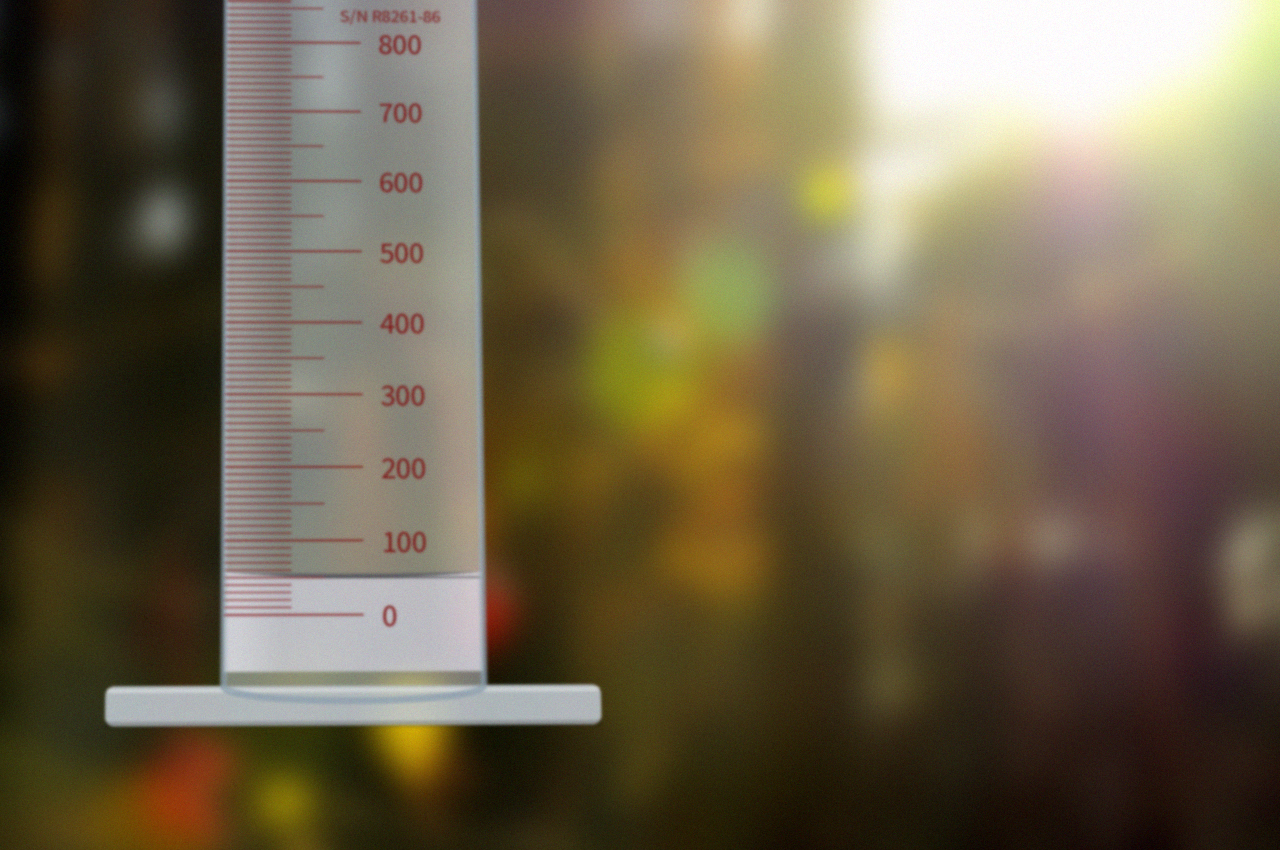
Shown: value=50 unit=mL
